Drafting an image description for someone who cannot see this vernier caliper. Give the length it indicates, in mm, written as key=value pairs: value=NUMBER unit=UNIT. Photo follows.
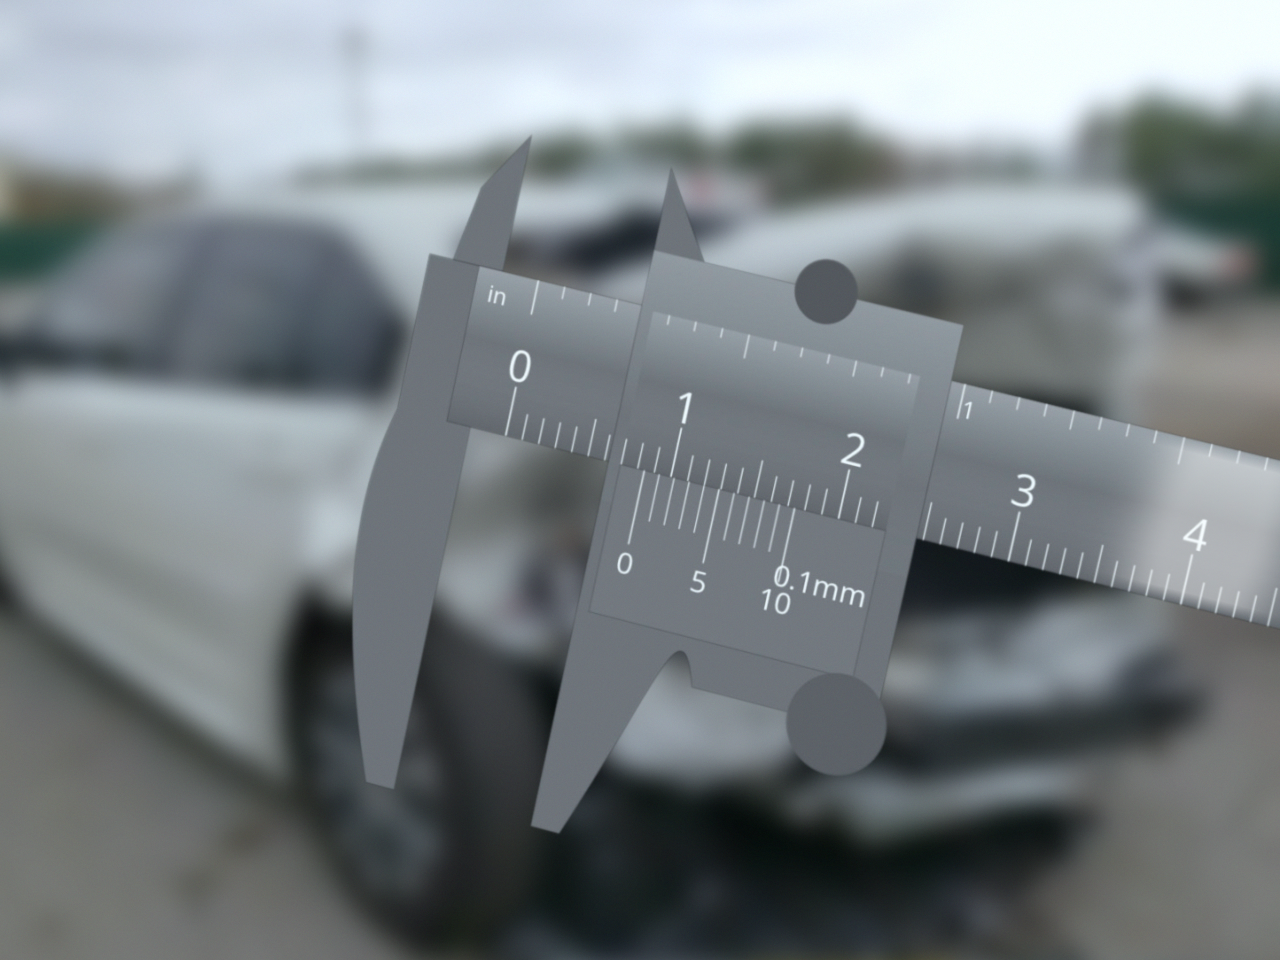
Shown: value=8.4 unit=mm
